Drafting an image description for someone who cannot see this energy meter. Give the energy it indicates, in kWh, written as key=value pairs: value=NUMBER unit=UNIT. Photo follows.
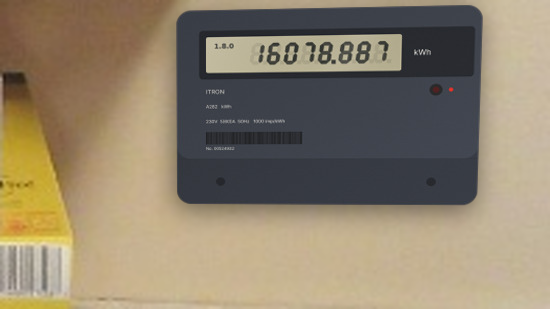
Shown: value=16078.887 unit=kWh
